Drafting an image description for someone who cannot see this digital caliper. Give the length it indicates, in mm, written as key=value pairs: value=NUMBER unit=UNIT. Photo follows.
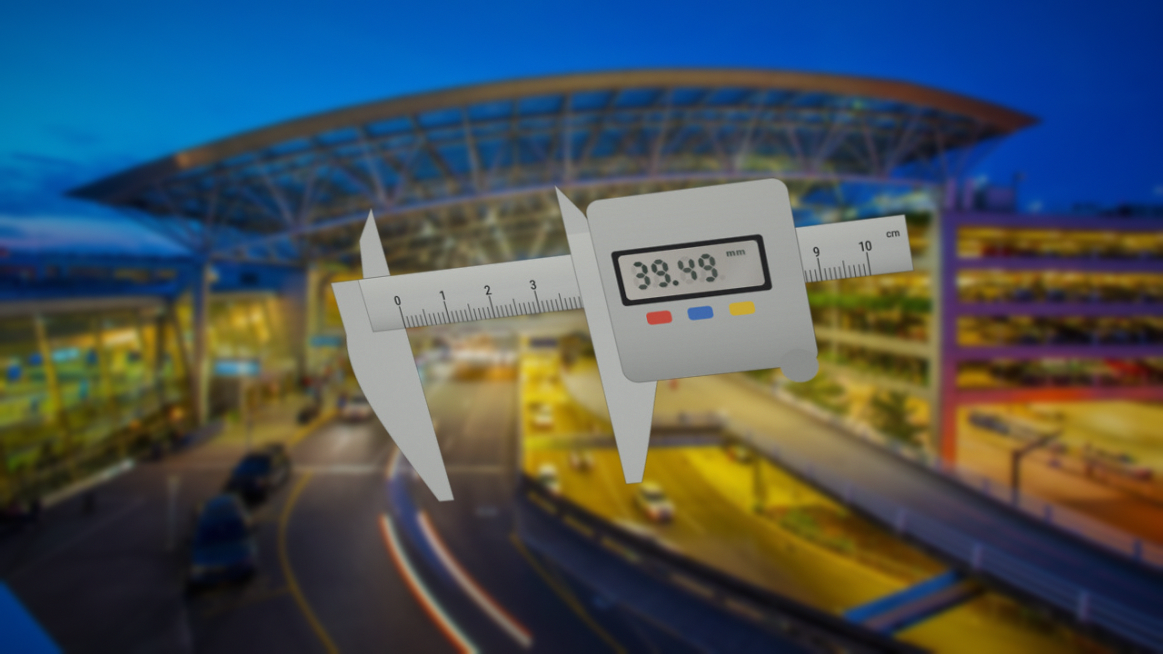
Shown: value=39.49 unit=mm
